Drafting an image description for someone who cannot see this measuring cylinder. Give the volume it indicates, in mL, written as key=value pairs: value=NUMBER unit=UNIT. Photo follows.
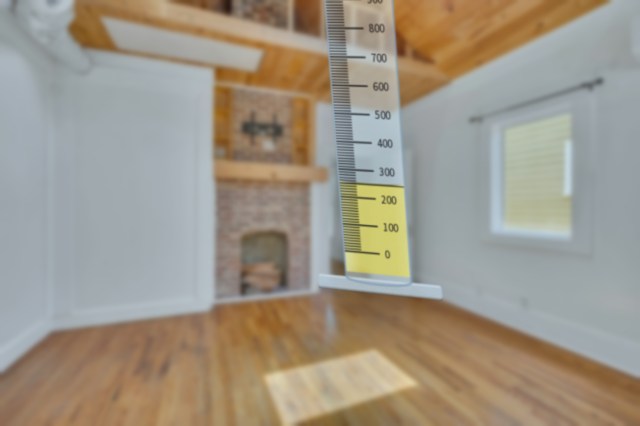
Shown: value=250 unit=mL
